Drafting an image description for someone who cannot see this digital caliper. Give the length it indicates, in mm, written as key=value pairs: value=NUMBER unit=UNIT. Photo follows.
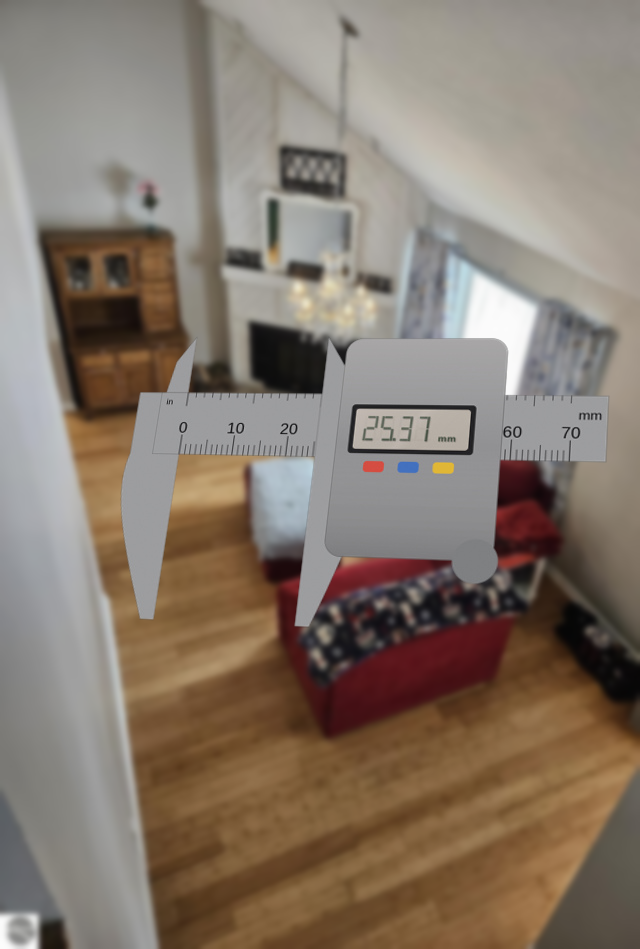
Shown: value=25.37 unit=mm
